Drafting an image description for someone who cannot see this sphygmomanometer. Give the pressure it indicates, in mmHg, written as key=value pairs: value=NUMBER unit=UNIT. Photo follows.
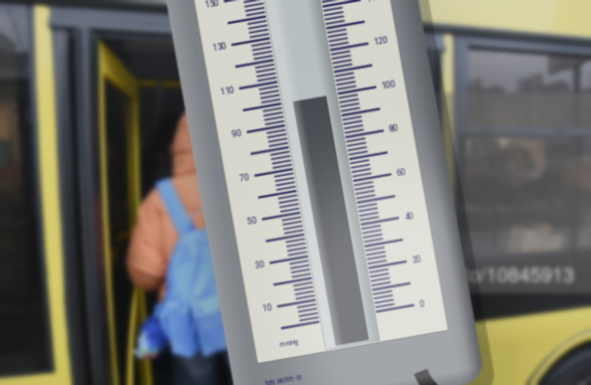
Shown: value=100 unit=mmHg
